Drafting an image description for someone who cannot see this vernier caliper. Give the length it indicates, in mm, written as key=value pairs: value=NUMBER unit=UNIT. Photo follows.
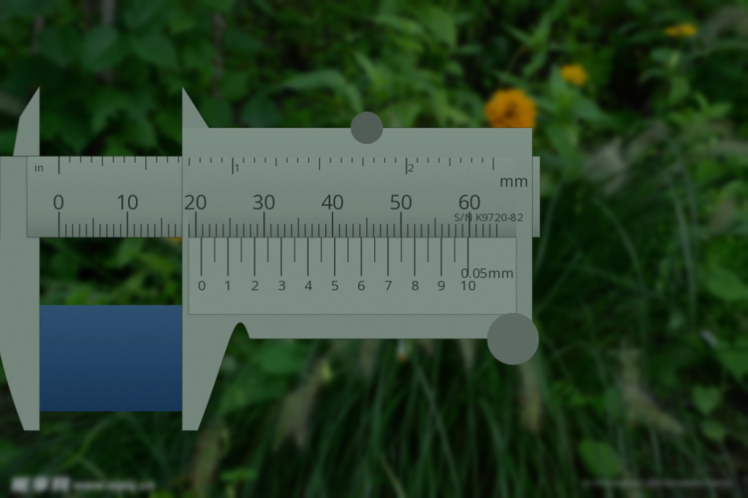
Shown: value=20.8 unit=mm
